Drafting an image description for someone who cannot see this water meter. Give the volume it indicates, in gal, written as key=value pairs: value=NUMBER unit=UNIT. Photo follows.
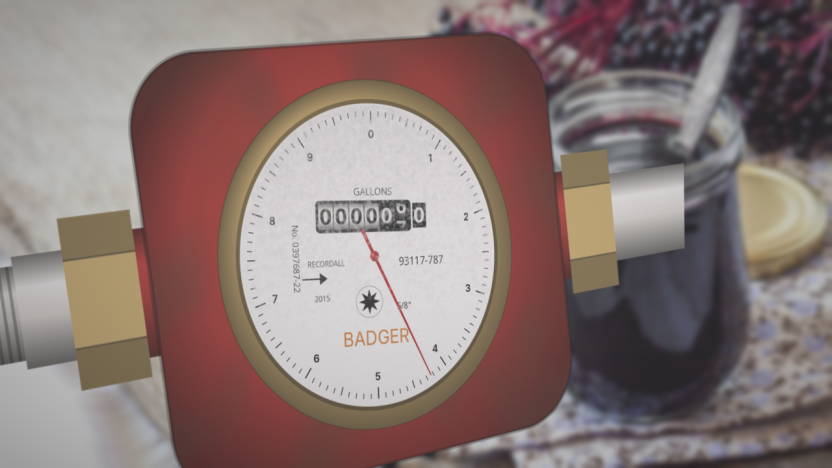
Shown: value=64.2 unit=gal
